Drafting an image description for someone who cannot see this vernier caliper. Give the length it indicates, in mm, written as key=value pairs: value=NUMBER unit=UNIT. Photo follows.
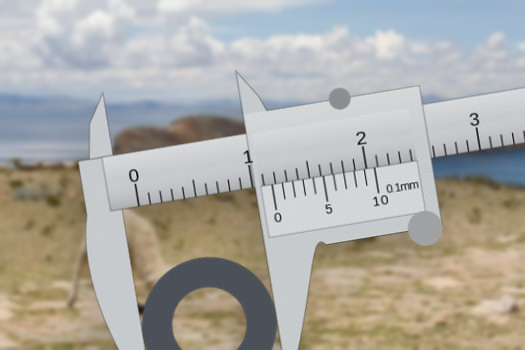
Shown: value=11.7 unit=mm
